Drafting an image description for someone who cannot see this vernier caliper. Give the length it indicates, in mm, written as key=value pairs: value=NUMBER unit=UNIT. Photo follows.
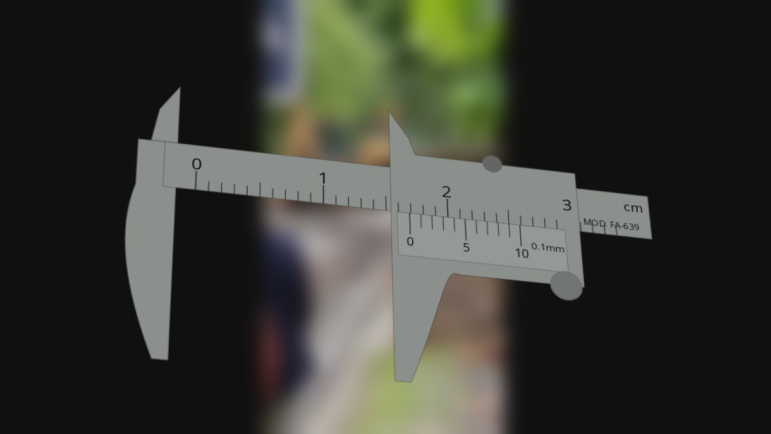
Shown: value=16.9 unit=mm
